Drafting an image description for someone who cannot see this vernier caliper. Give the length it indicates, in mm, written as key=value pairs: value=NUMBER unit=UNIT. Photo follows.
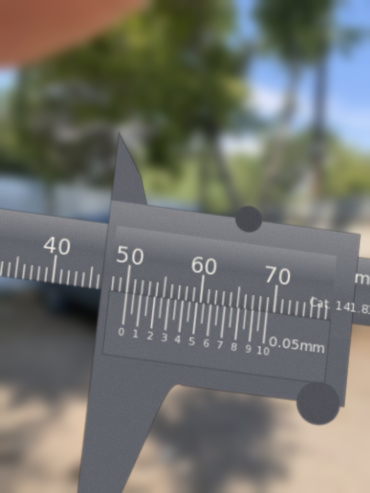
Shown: value=50.0 unit=mm
